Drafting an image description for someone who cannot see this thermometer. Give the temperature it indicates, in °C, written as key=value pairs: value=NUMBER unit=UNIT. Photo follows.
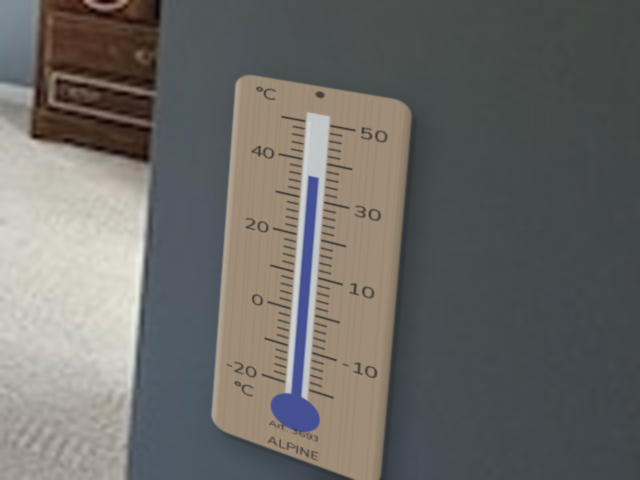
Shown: value=36 unit=°C
